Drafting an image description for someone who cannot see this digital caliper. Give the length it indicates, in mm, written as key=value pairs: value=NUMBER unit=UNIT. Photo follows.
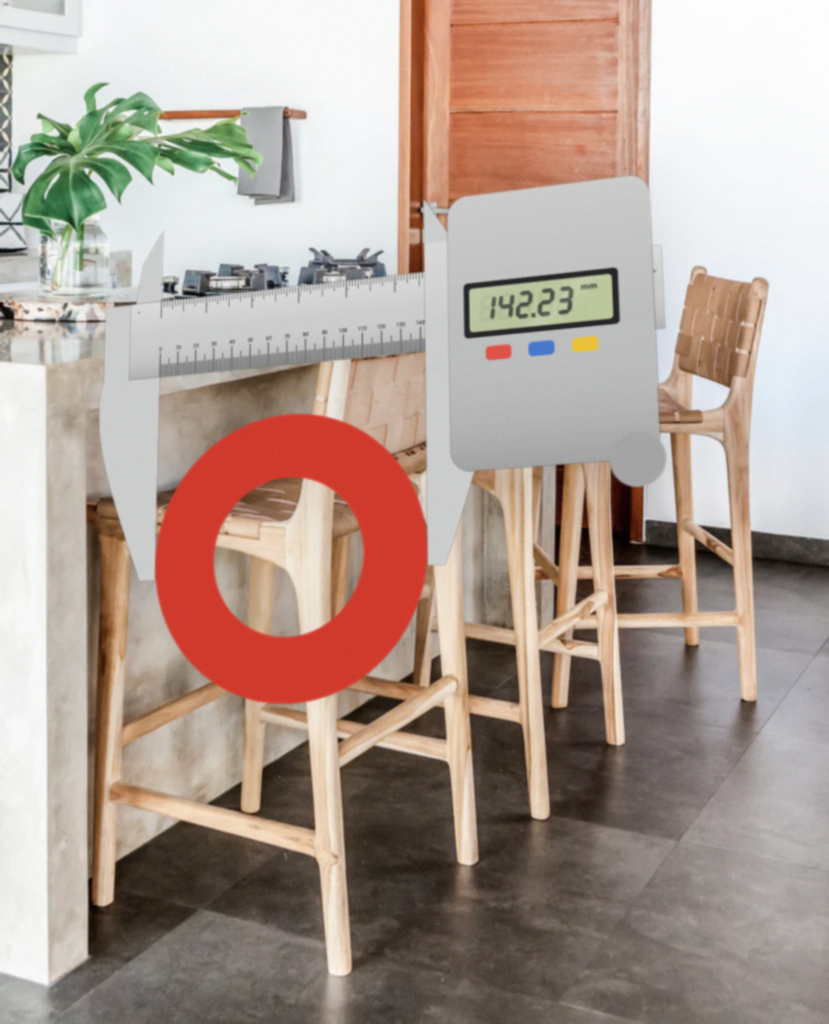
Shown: value=142.23 unit=mm
